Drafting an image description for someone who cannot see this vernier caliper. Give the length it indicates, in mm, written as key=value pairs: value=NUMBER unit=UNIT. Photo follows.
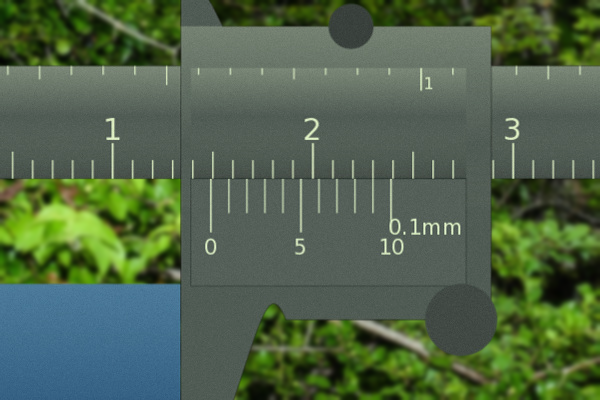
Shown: value=14.9 unit=mm
